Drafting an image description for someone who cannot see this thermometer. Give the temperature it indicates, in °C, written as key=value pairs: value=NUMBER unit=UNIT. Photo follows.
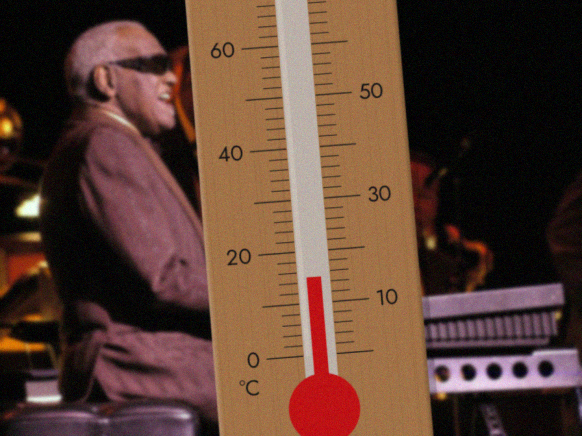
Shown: value=15 unit=°C
